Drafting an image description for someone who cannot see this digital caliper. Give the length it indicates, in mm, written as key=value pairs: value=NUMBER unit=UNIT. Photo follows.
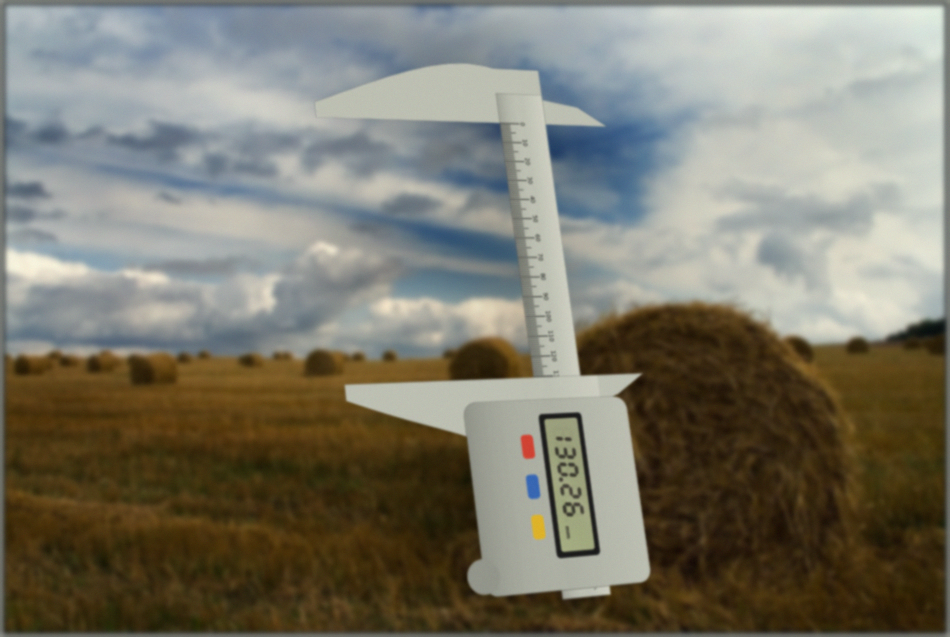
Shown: value=130.26 unit=mm
